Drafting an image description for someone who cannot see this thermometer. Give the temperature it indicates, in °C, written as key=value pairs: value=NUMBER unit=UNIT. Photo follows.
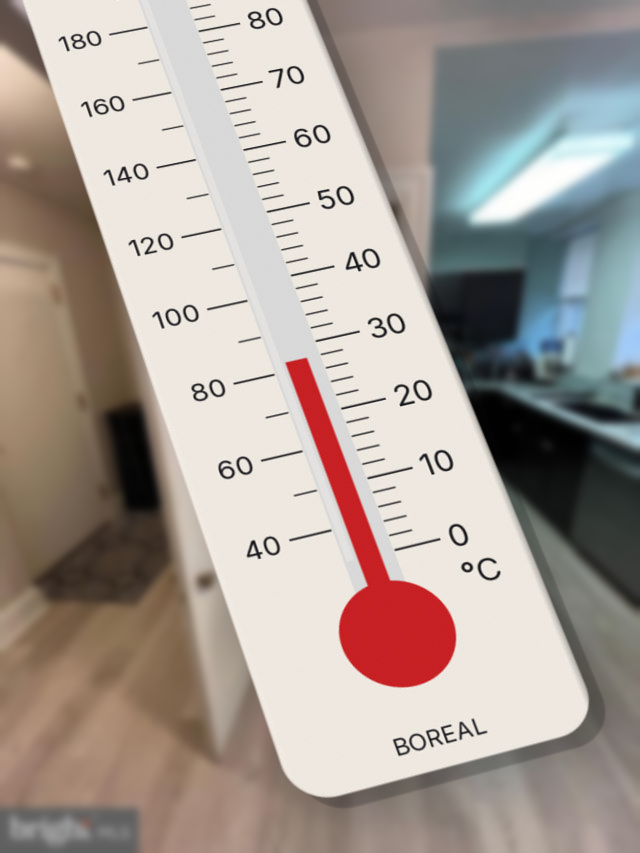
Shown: value=28 unit=°C
